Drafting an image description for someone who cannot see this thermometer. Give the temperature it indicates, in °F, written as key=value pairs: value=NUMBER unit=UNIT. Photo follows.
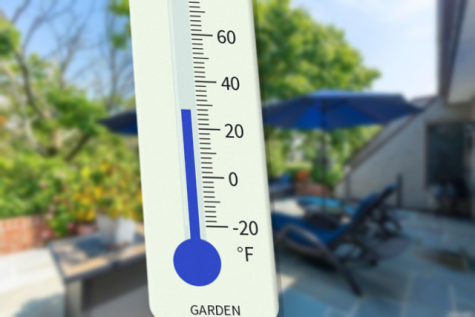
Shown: value=28 unit=°F
